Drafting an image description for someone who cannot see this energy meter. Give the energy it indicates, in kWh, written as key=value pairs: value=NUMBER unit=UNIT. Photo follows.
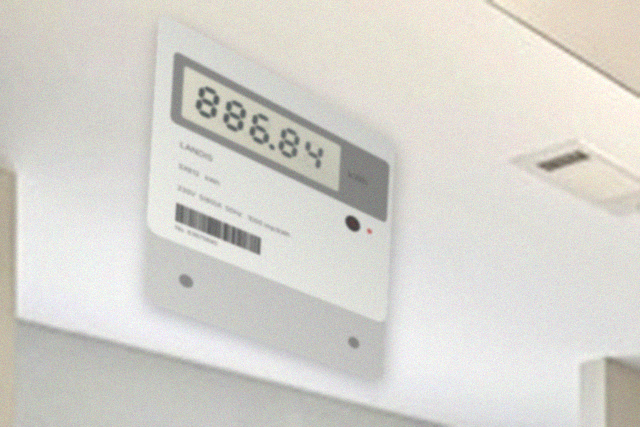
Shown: value=886.84 unit=kWh
